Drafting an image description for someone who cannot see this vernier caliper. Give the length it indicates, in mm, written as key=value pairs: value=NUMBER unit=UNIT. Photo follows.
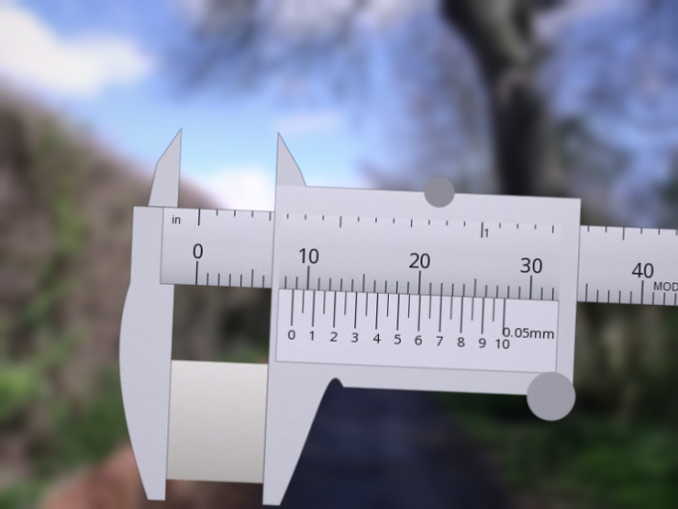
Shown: value=8.7 unit=mm
